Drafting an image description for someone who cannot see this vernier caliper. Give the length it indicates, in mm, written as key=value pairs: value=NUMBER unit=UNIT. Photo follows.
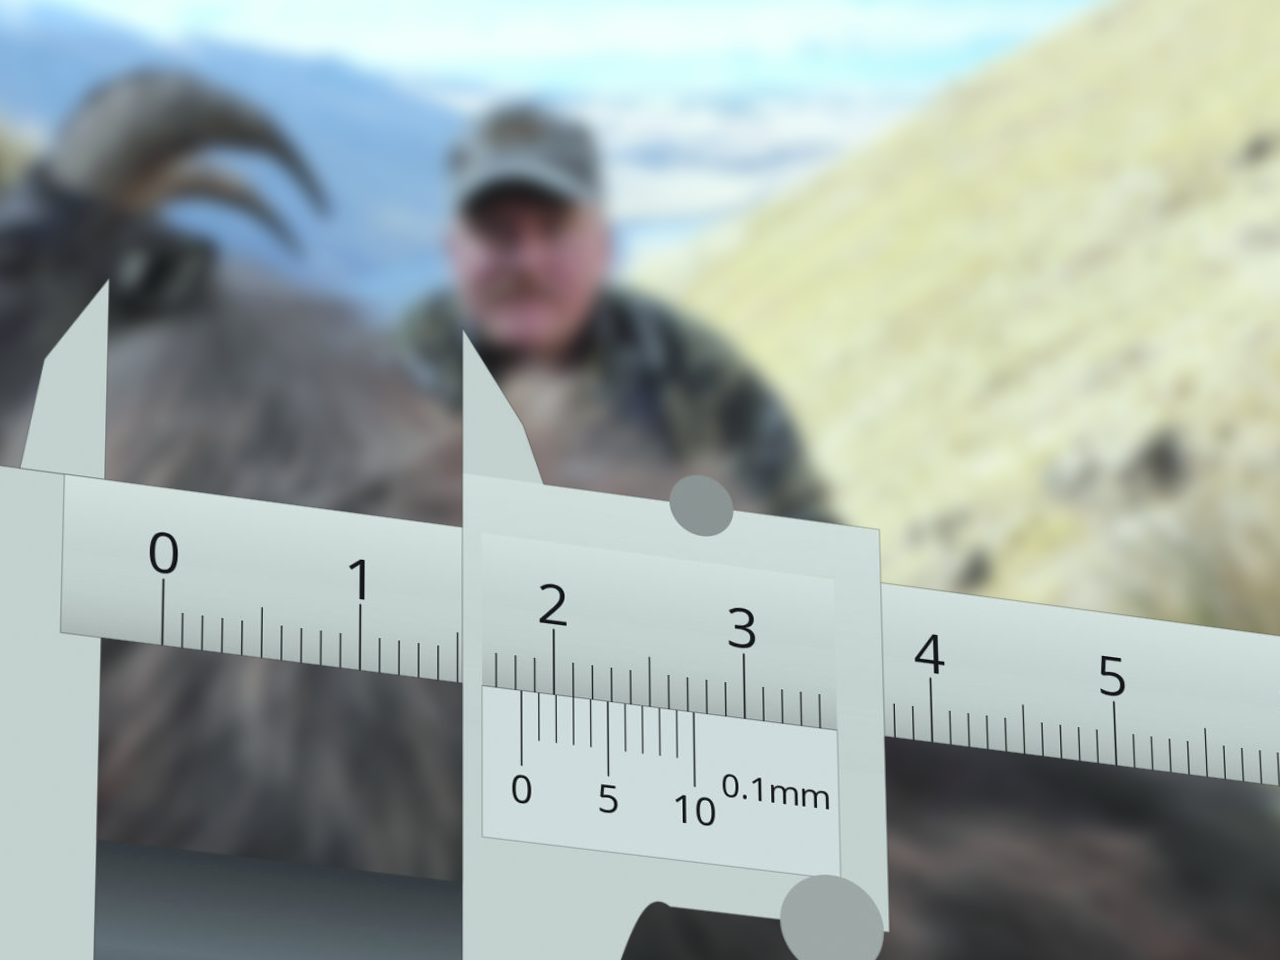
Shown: value=18.3 unit=mm
